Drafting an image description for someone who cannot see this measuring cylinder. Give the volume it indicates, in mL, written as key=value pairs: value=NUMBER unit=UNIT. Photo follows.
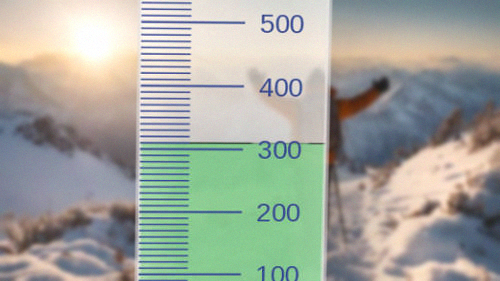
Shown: value=310 unit=mL
